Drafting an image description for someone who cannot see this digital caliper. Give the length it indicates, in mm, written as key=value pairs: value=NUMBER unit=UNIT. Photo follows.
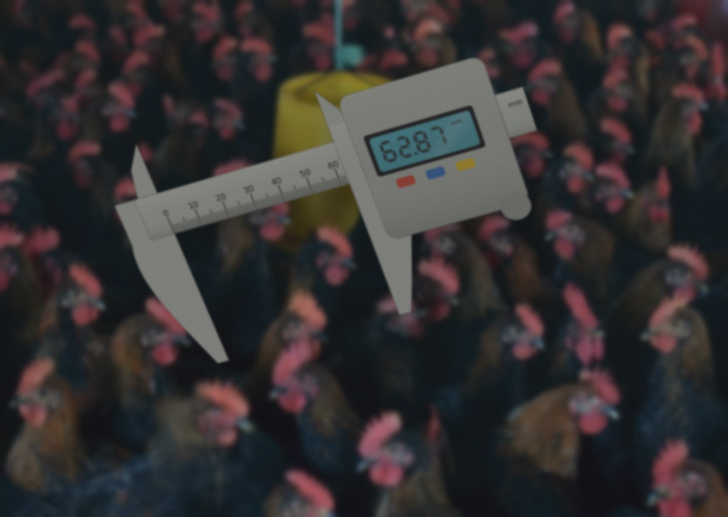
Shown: value=62.87 unit=mm
